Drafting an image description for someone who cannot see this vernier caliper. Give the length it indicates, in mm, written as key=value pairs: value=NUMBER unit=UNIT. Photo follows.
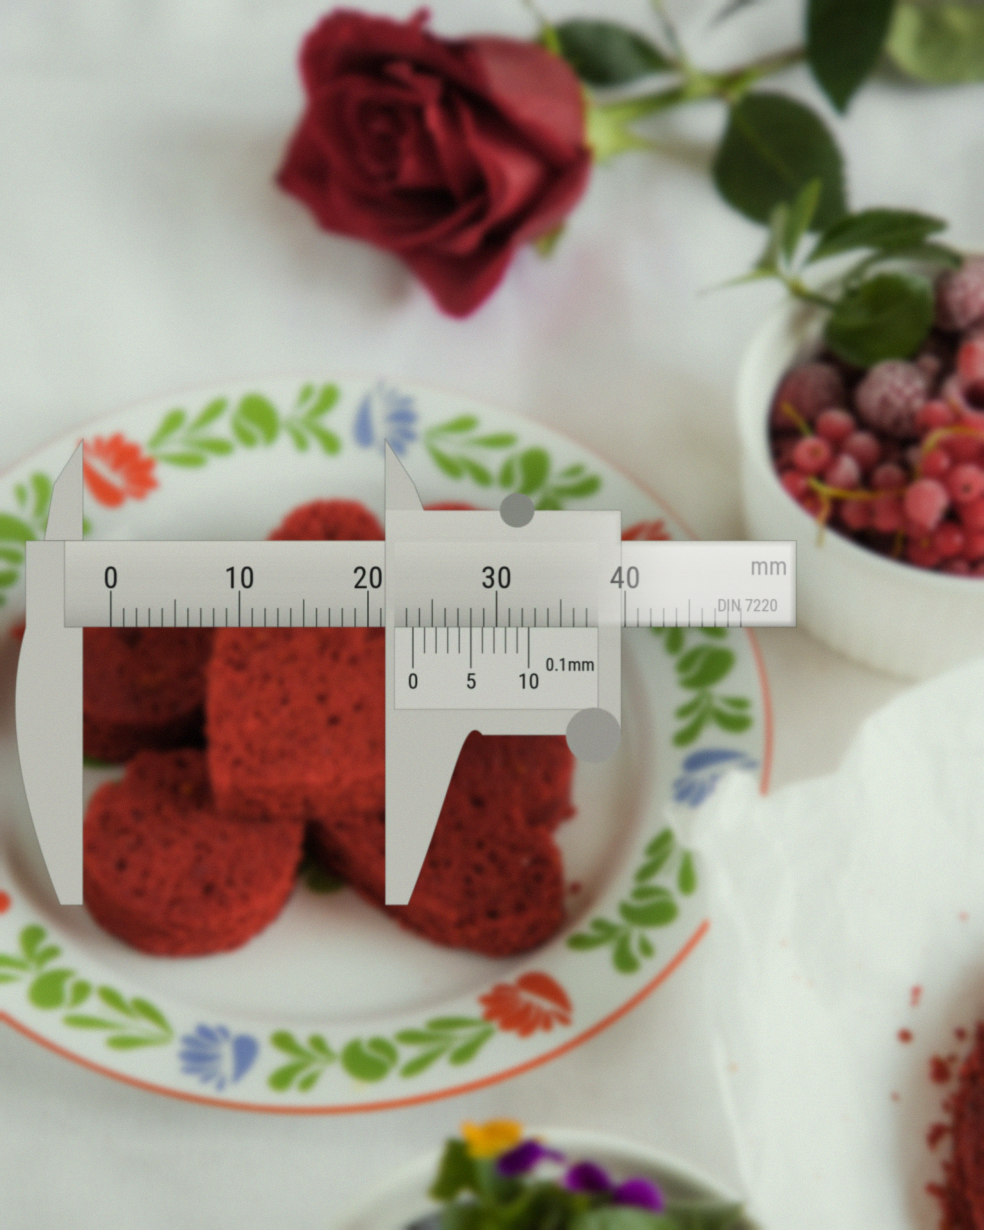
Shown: value=23.5 unit=mm
